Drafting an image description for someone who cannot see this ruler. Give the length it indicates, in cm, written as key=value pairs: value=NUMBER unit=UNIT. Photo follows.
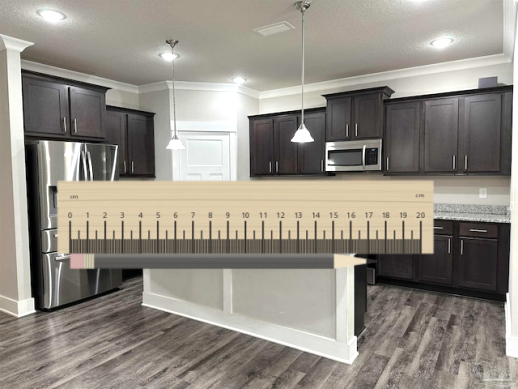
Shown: value=17.5 unit=cm
